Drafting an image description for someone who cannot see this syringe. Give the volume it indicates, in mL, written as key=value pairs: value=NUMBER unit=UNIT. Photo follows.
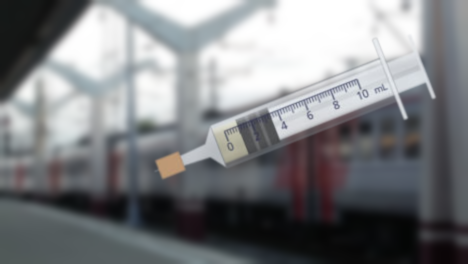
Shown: value=1 unit=mL
